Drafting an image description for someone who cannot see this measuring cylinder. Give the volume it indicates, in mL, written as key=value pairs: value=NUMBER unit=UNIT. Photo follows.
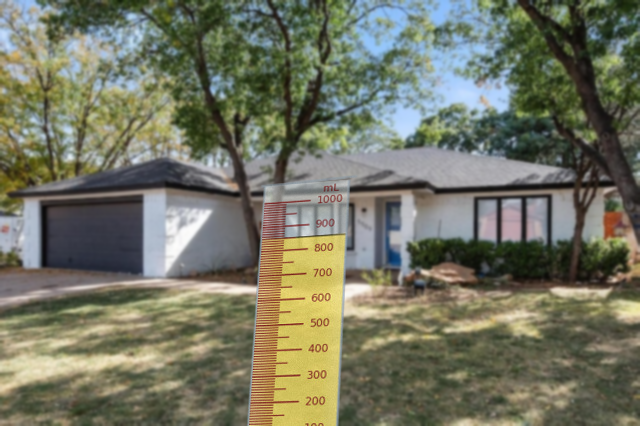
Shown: value=850 unit=mL
